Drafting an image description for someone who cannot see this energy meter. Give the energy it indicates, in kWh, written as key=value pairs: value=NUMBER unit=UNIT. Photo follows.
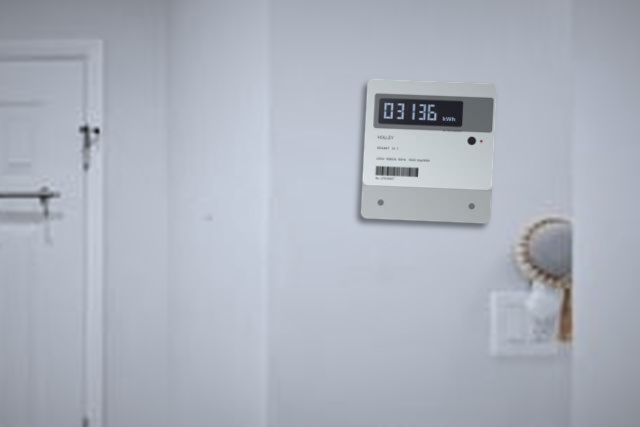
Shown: value=3136 unit=kWh
